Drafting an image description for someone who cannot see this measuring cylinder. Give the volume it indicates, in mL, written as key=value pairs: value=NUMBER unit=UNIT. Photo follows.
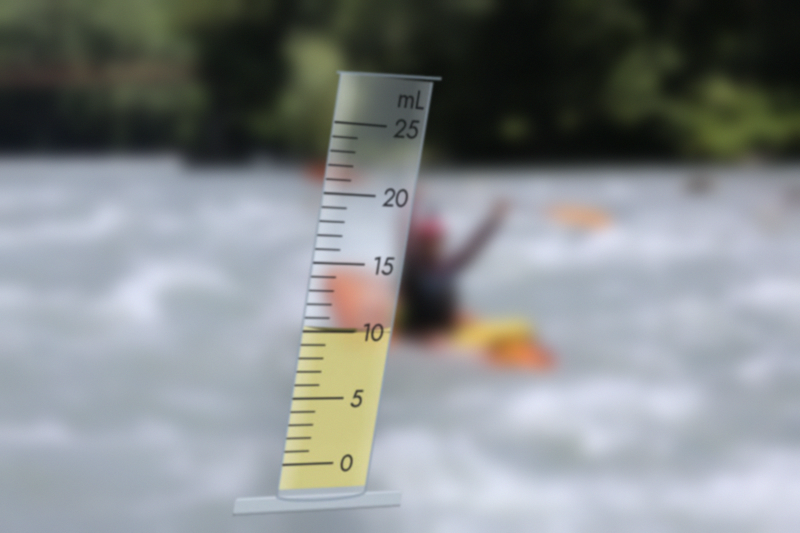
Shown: value=10 unit=mL
